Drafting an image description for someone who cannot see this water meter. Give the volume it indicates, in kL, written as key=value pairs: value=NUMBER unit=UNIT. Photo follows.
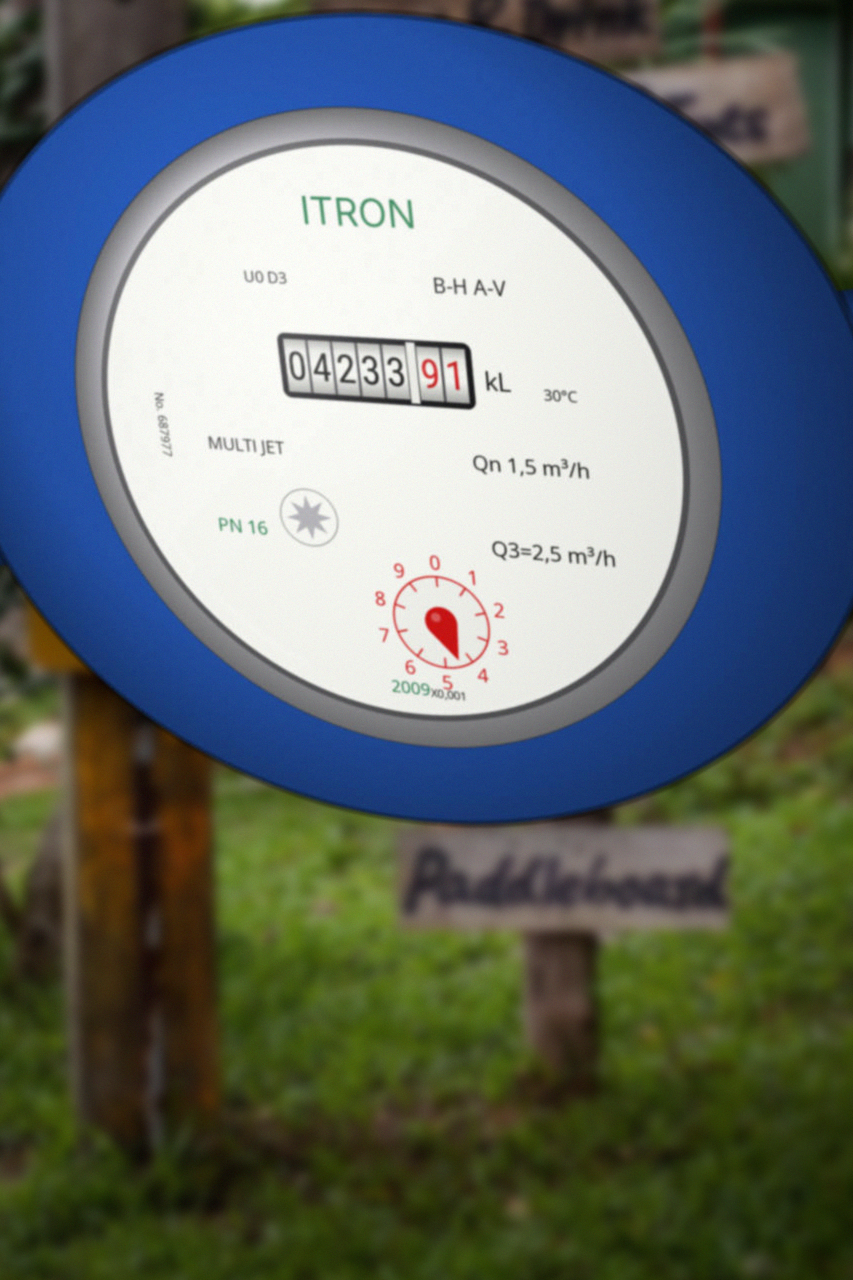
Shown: value=4233.914 unit=kL
